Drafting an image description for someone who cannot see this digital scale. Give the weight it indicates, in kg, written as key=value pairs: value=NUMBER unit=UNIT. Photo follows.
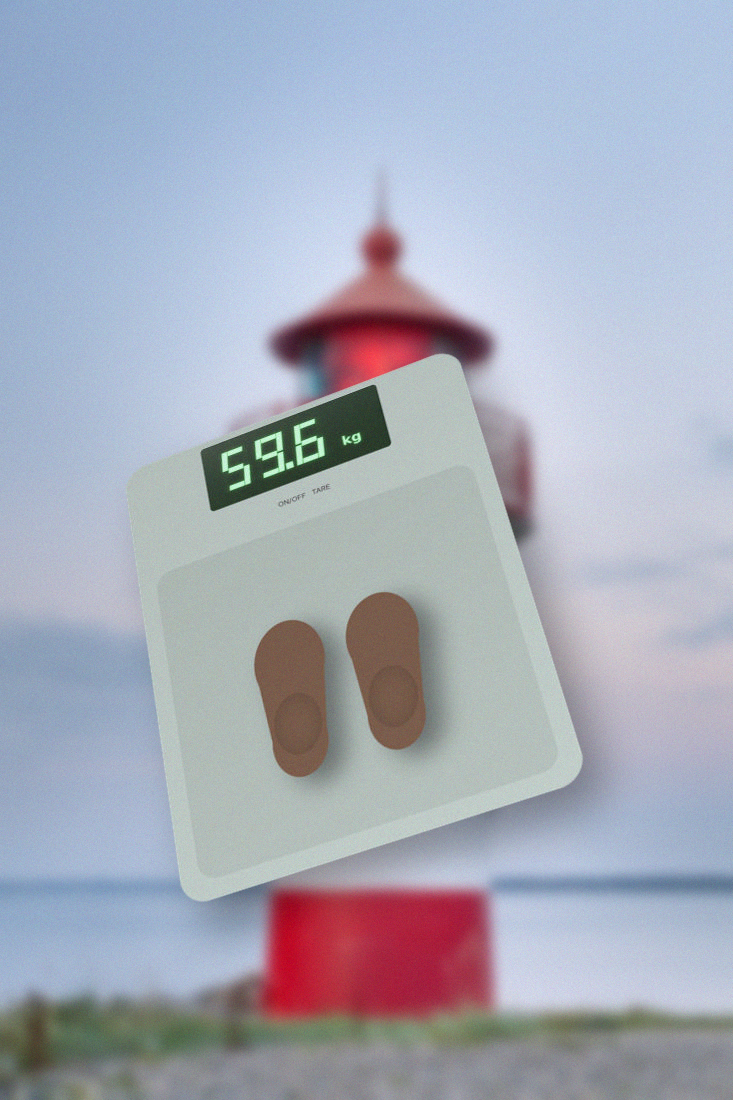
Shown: value=59.6 unit=kg
